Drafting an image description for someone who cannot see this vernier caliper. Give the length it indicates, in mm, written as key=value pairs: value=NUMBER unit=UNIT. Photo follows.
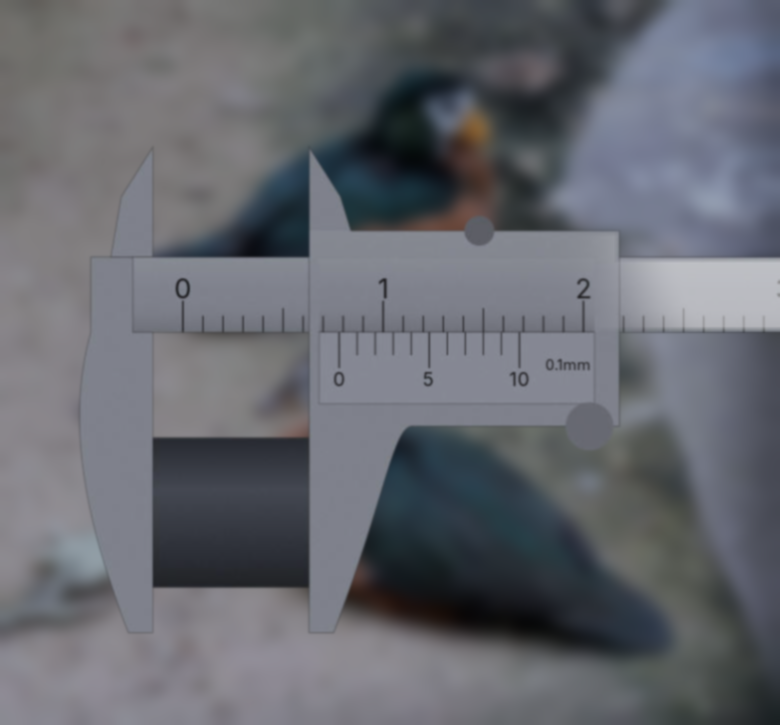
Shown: value=7.8 unit=mm
